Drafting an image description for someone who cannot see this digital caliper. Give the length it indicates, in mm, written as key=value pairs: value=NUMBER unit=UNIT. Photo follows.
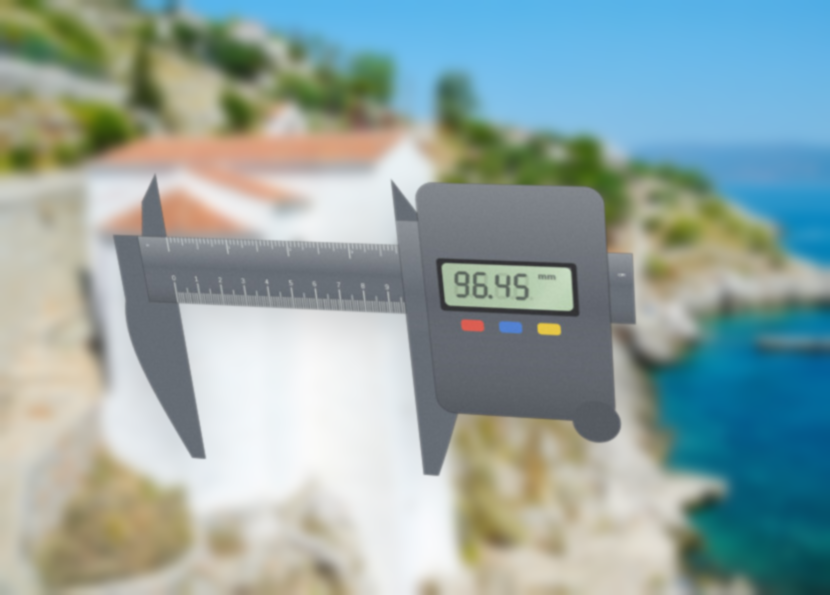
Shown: value=96.45 unit=mm
